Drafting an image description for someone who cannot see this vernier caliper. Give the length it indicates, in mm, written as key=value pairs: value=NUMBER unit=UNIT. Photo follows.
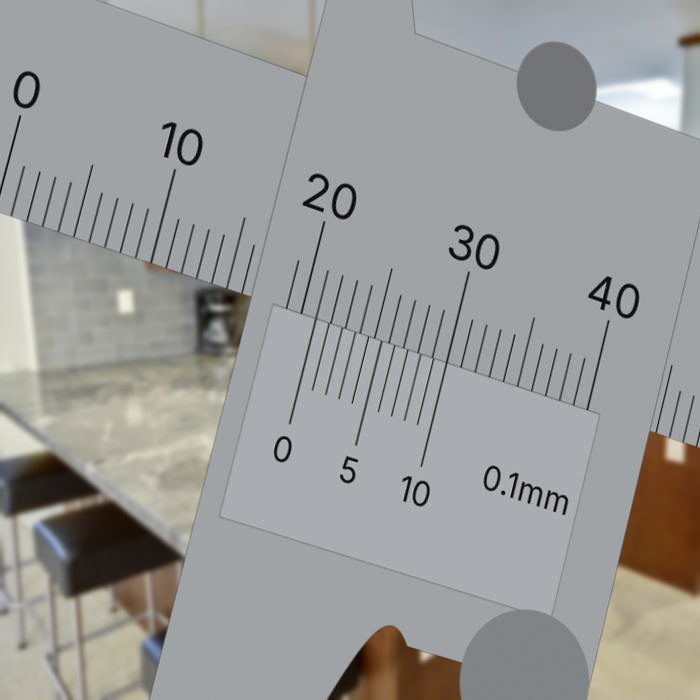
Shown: value=21.0 unit=mm
